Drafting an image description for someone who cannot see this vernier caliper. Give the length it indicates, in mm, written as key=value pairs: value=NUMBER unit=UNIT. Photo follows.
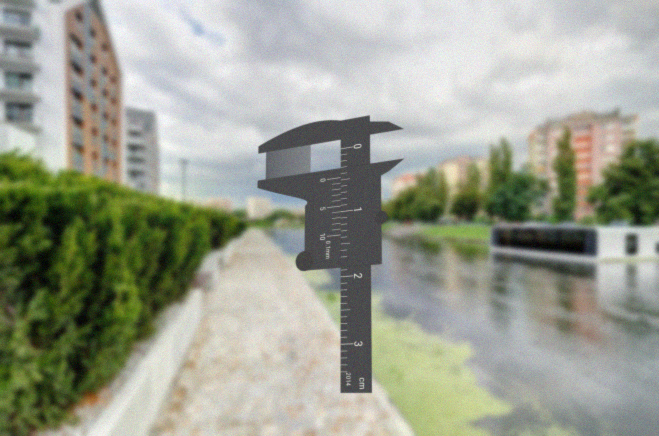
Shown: value=4.6 unit=mm
